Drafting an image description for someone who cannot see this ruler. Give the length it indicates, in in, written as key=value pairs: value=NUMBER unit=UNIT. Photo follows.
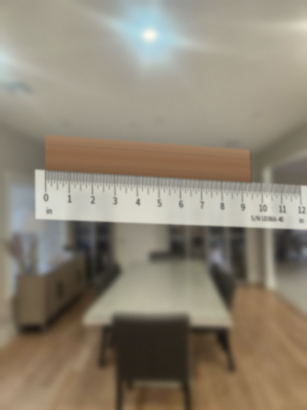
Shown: value=9.5 unit=in
